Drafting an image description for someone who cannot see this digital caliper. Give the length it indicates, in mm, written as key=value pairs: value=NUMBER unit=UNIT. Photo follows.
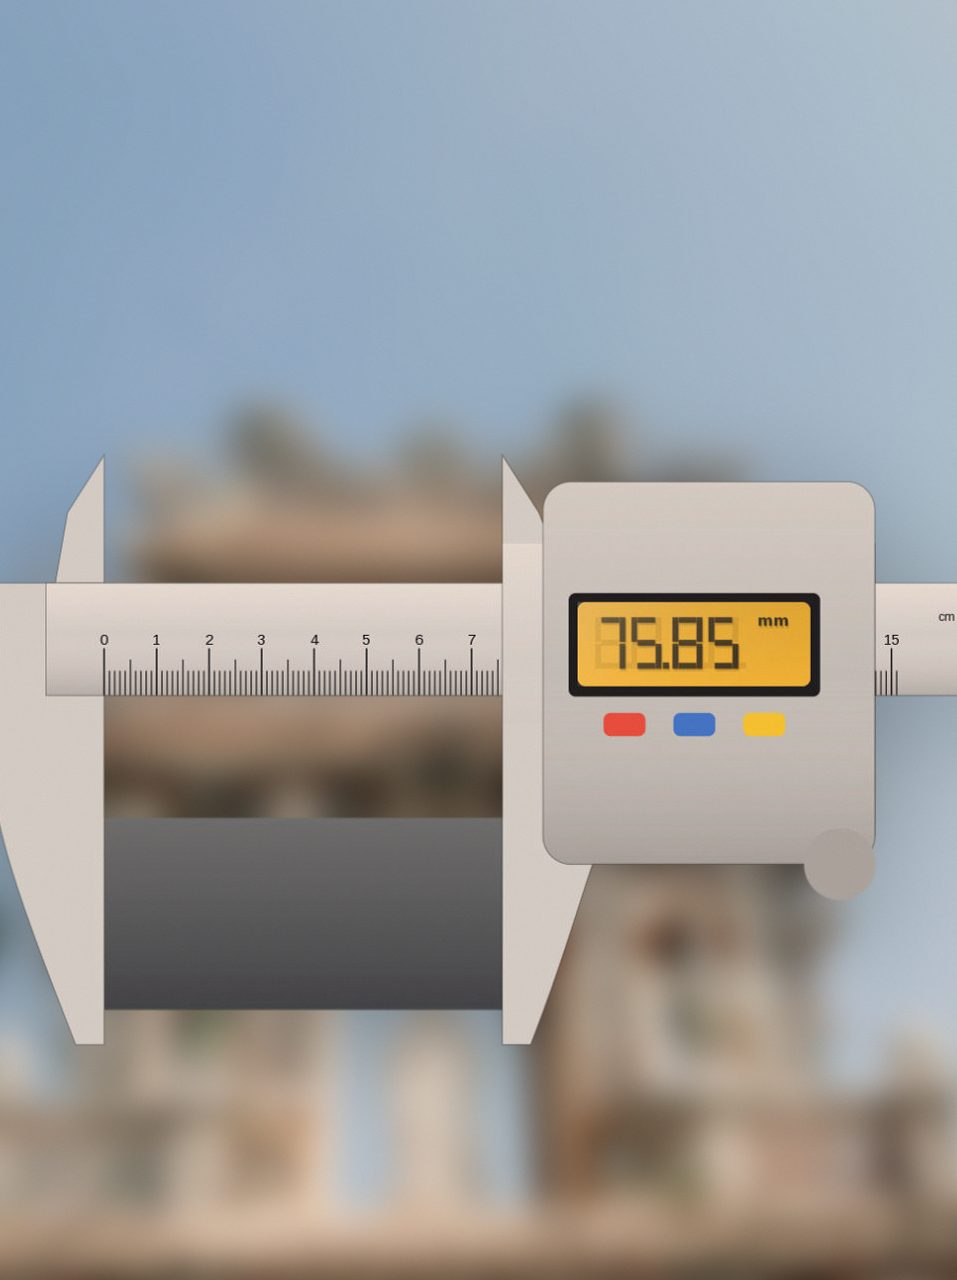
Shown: value=75.85 unit=mm
